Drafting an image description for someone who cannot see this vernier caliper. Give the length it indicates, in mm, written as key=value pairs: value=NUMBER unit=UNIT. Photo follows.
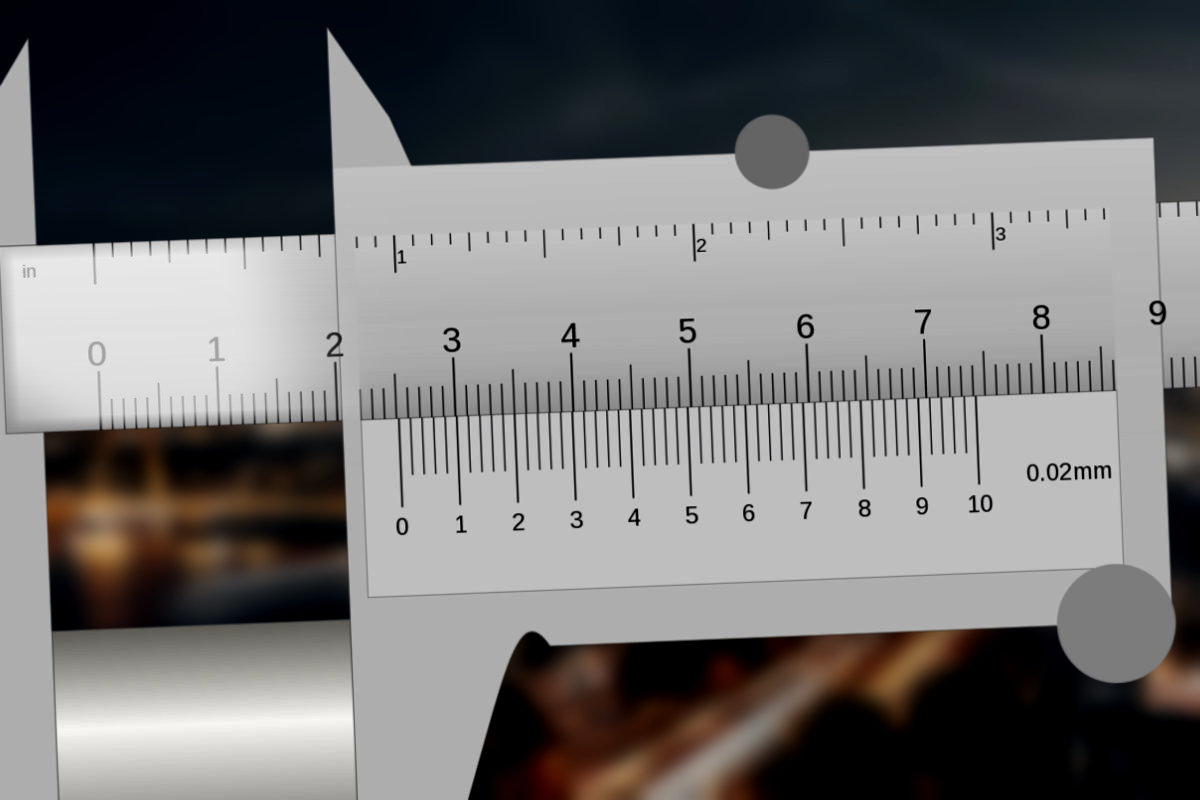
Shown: value=25.2 unit=mm
